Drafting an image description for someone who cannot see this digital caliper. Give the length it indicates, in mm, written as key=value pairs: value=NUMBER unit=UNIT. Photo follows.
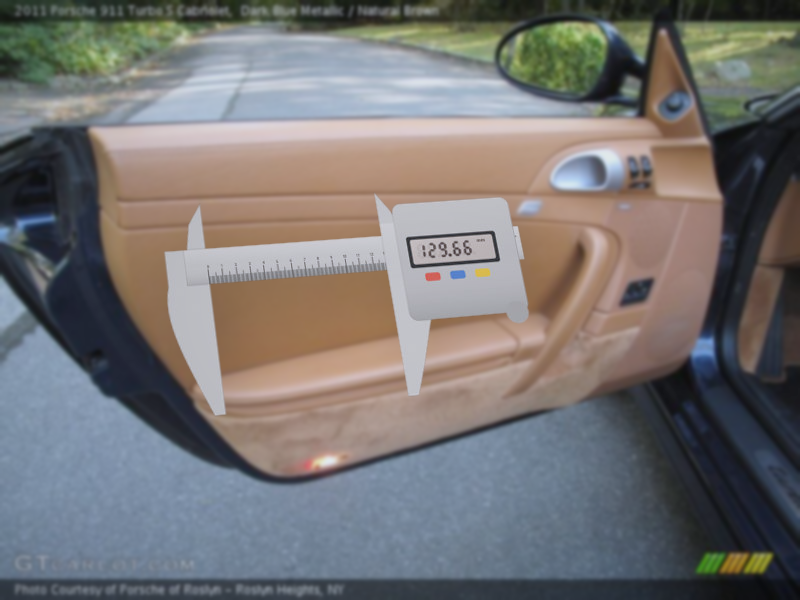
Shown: value=129.66 unit=mm
